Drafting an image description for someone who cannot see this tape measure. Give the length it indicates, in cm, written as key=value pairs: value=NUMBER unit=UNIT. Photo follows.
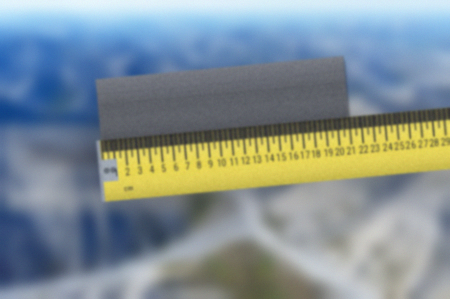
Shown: value=21 unit=cm
